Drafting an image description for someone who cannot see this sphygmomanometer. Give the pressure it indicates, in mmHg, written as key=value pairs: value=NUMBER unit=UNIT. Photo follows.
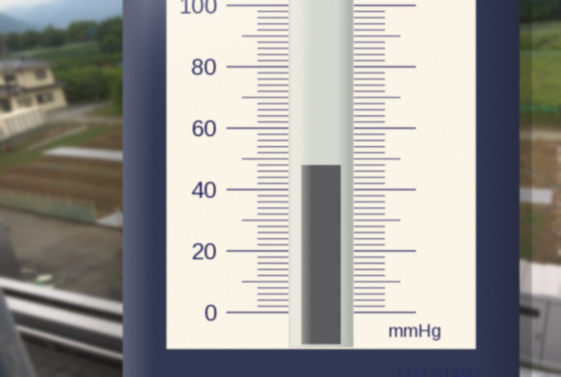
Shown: value=48 unit=mmHg
